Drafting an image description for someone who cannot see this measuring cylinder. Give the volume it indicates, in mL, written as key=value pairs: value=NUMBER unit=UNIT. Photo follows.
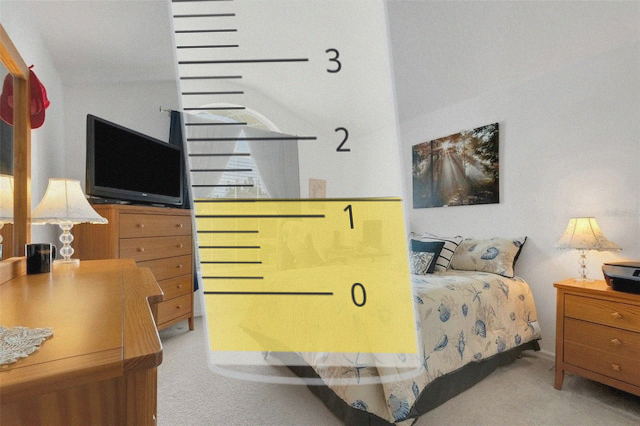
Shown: value=1.2 unit=mL
